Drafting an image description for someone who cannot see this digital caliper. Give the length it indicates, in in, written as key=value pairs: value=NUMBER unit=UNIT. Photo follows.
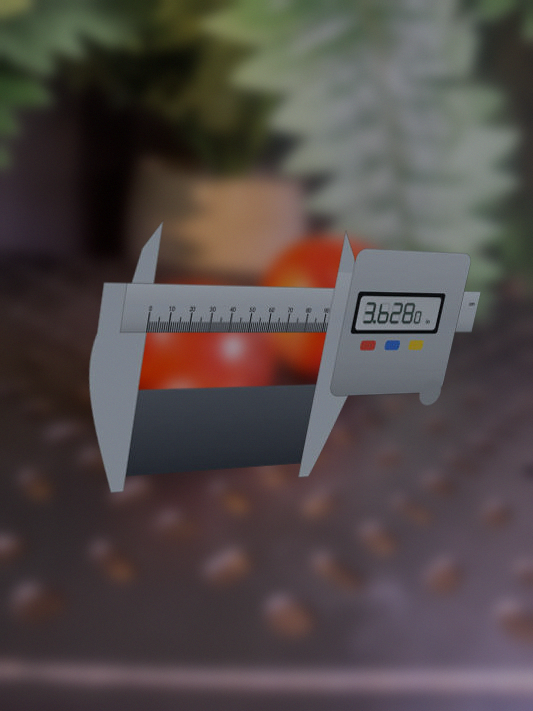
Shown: value=3.6280 unit=in
